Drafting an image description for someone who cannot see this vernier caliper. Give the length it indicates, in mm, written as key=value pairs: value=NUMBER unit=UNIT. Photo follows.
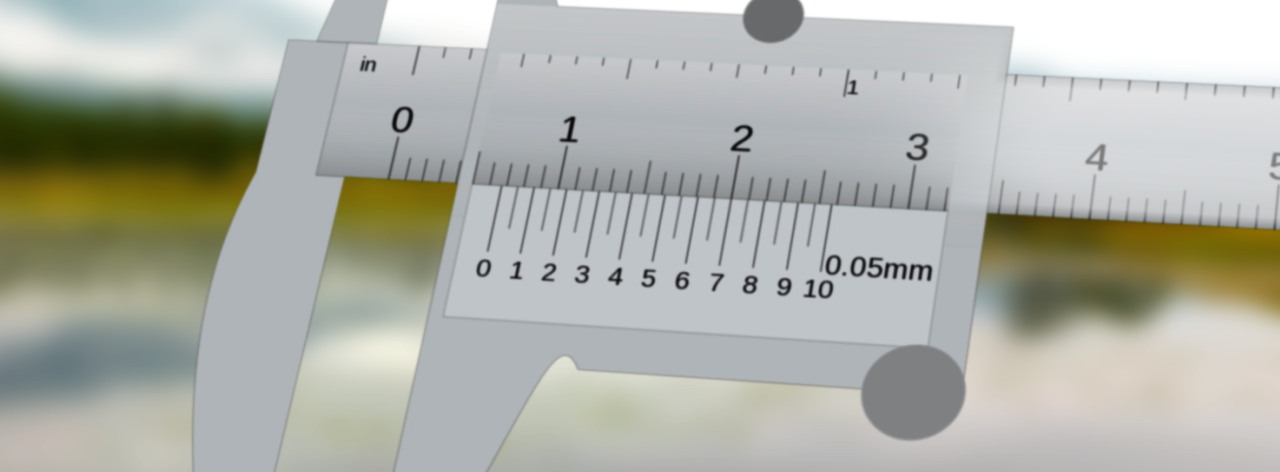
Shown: value=6.7 unit=mm
